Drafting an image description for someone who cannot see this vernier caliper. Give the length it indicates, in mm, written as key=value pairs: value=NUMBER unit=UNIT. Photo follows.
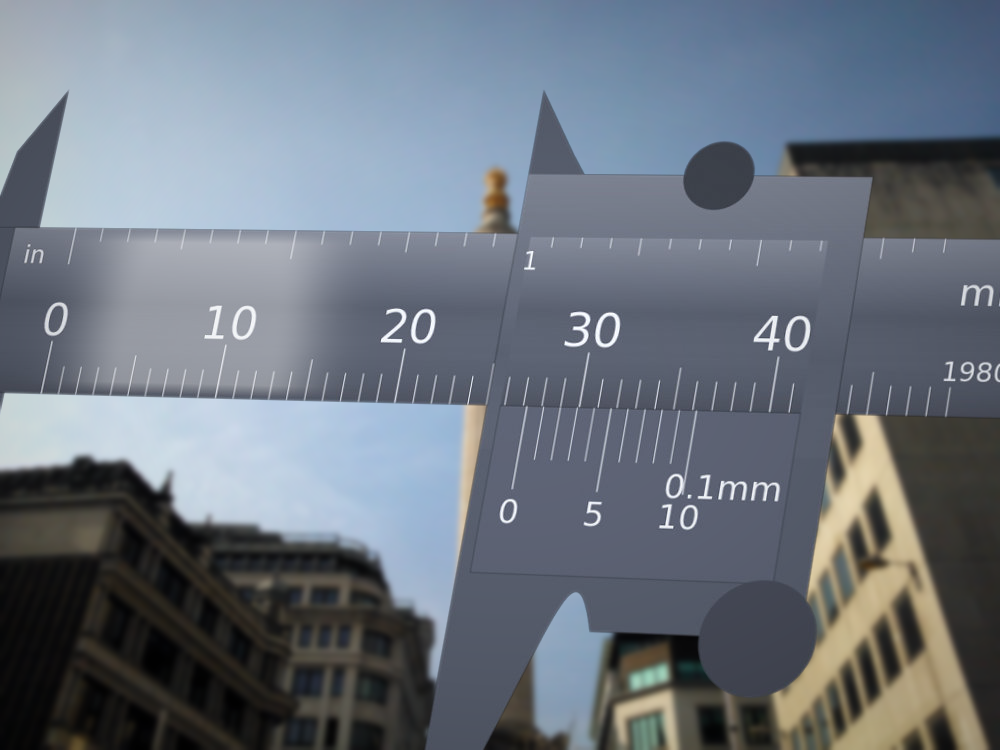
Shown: value=27.2 unit=mm
